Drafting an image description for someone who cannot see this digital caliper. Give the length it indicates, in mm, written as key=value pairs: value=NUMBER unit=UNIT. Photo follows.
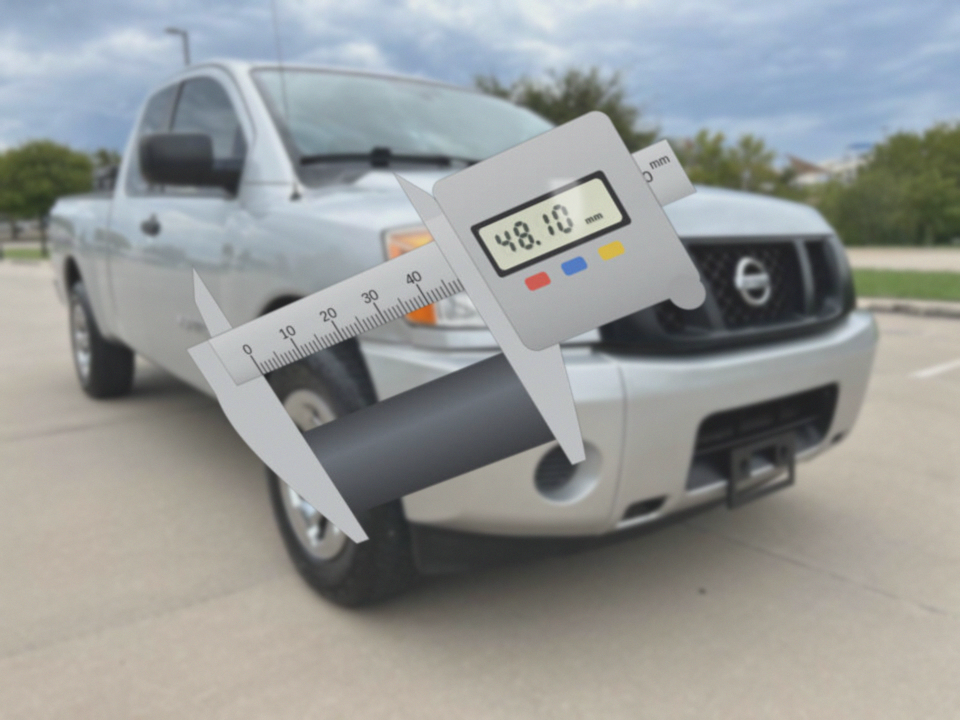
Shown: value=48.10 unit=mm
